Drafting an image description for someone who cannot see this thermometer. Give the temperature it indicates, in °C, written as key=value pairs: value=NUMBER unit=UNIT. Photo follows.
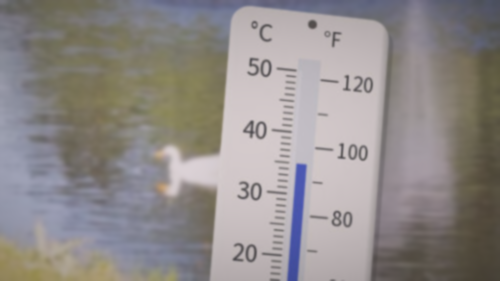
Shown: value=35 unit=°C
